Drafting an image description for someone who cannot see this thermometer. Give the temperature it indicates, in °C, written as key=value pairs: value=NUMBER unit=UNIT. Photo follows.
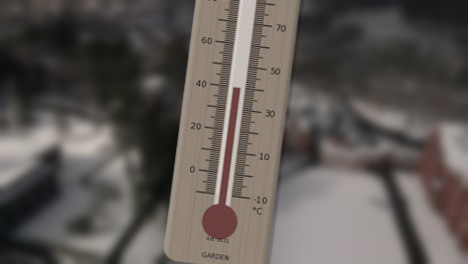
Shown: value=40 unit=°C
